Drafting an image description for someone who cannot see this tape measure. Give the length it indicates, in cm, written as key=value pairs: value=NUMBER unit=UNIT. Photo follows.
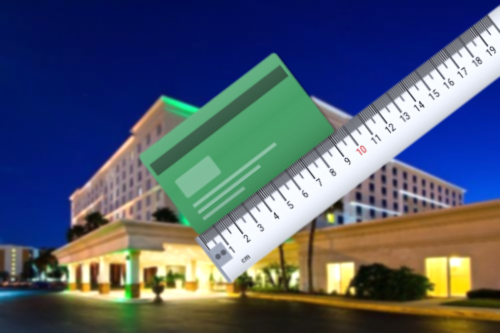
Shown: value=9.5 unit=cm
